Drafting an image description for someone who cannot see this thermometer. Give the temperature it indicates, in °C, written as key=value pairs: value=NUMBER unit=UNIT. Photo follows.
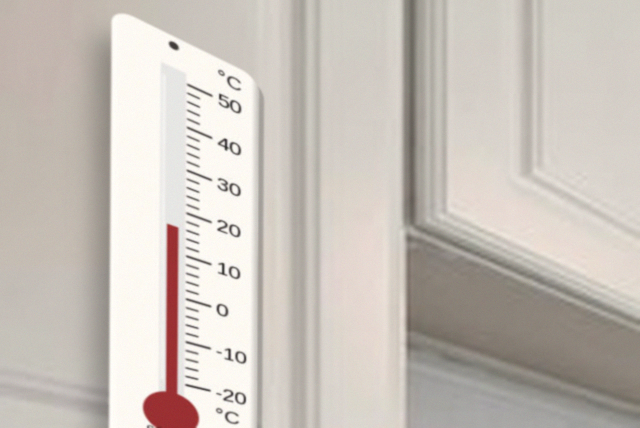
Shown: value=16 unit=°C
